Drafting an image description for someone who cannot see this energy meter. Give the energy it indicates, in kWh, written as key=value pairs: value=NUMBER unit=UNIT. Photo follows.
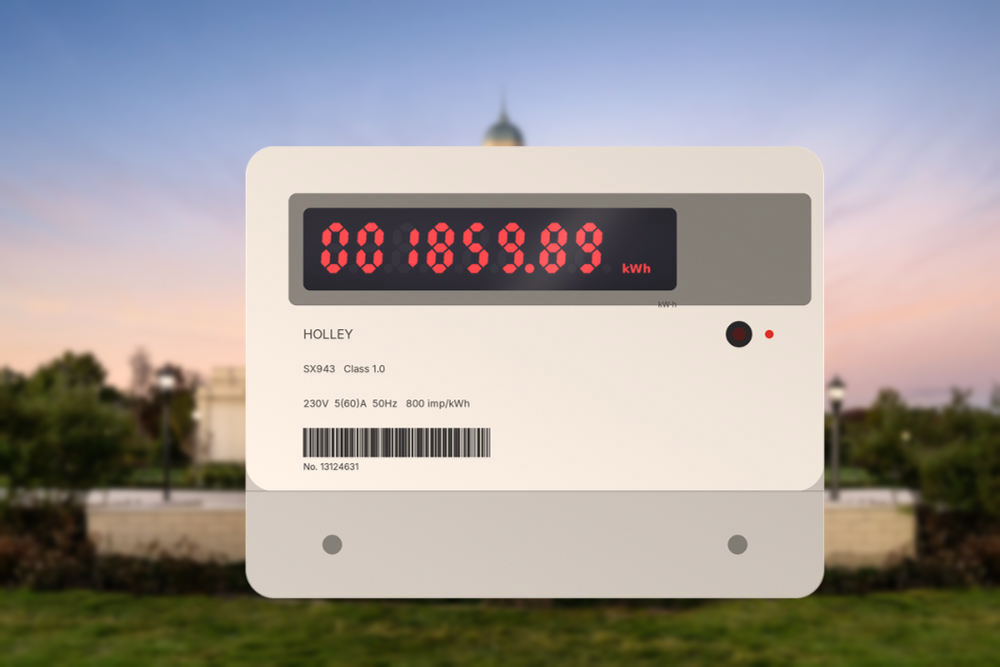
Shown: value=1859.89 unit=kWh
